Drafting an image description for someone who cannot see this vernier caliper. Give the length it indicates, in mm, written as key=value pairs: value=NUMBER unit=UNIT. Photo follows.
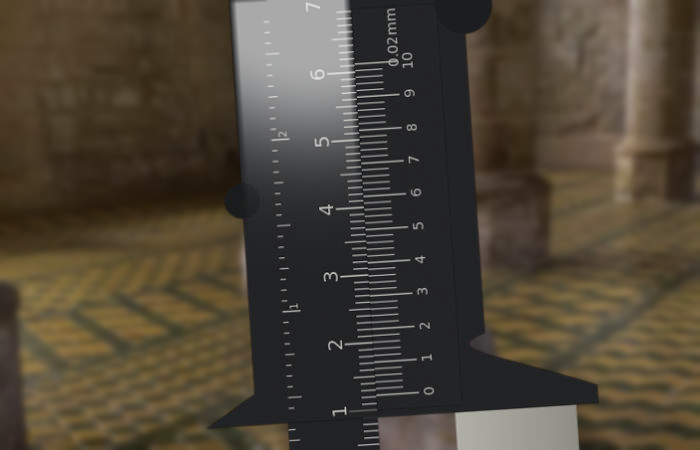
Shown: value=12.2 unit=mm
